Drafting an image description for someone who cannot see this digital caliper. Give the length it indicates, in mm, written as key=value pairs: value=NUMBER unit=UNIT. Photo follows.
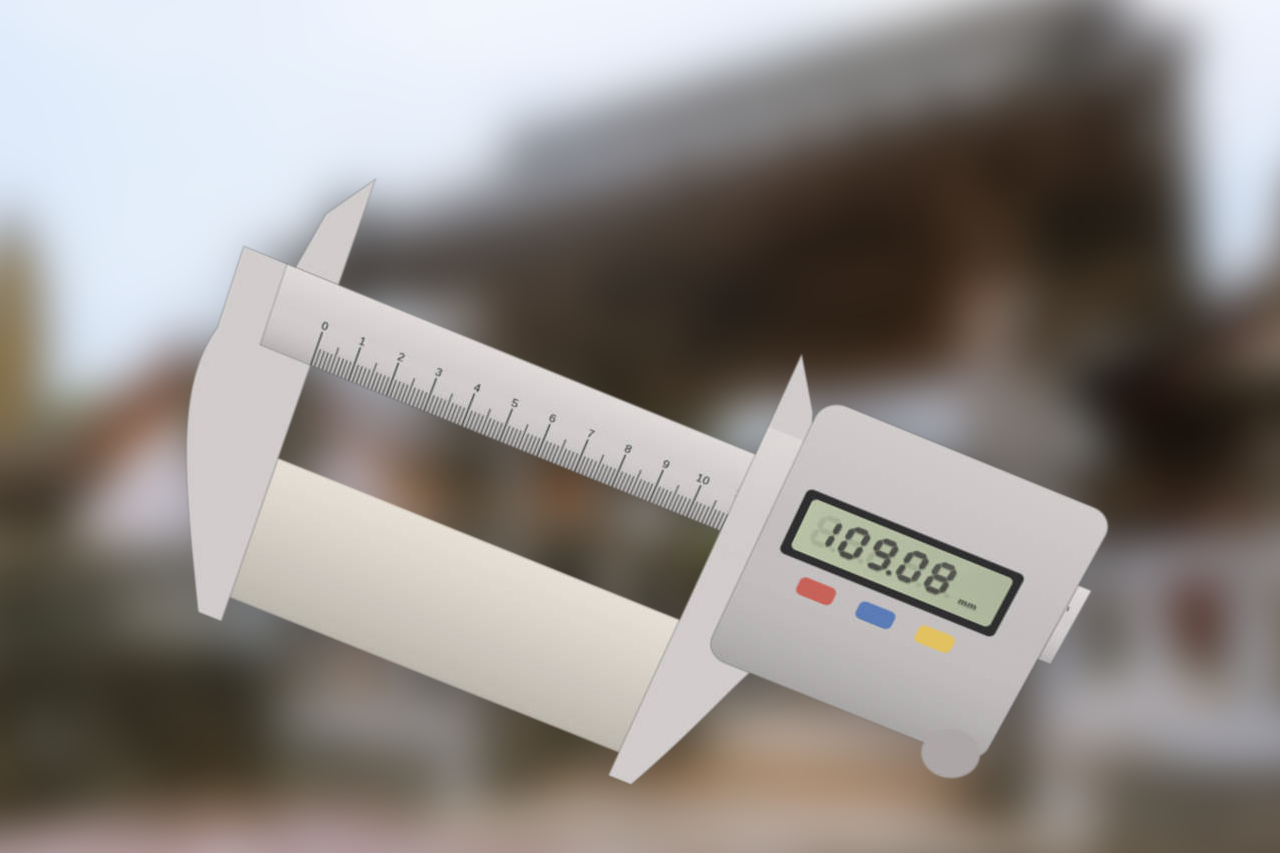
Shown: value=109.08 unit=mm
